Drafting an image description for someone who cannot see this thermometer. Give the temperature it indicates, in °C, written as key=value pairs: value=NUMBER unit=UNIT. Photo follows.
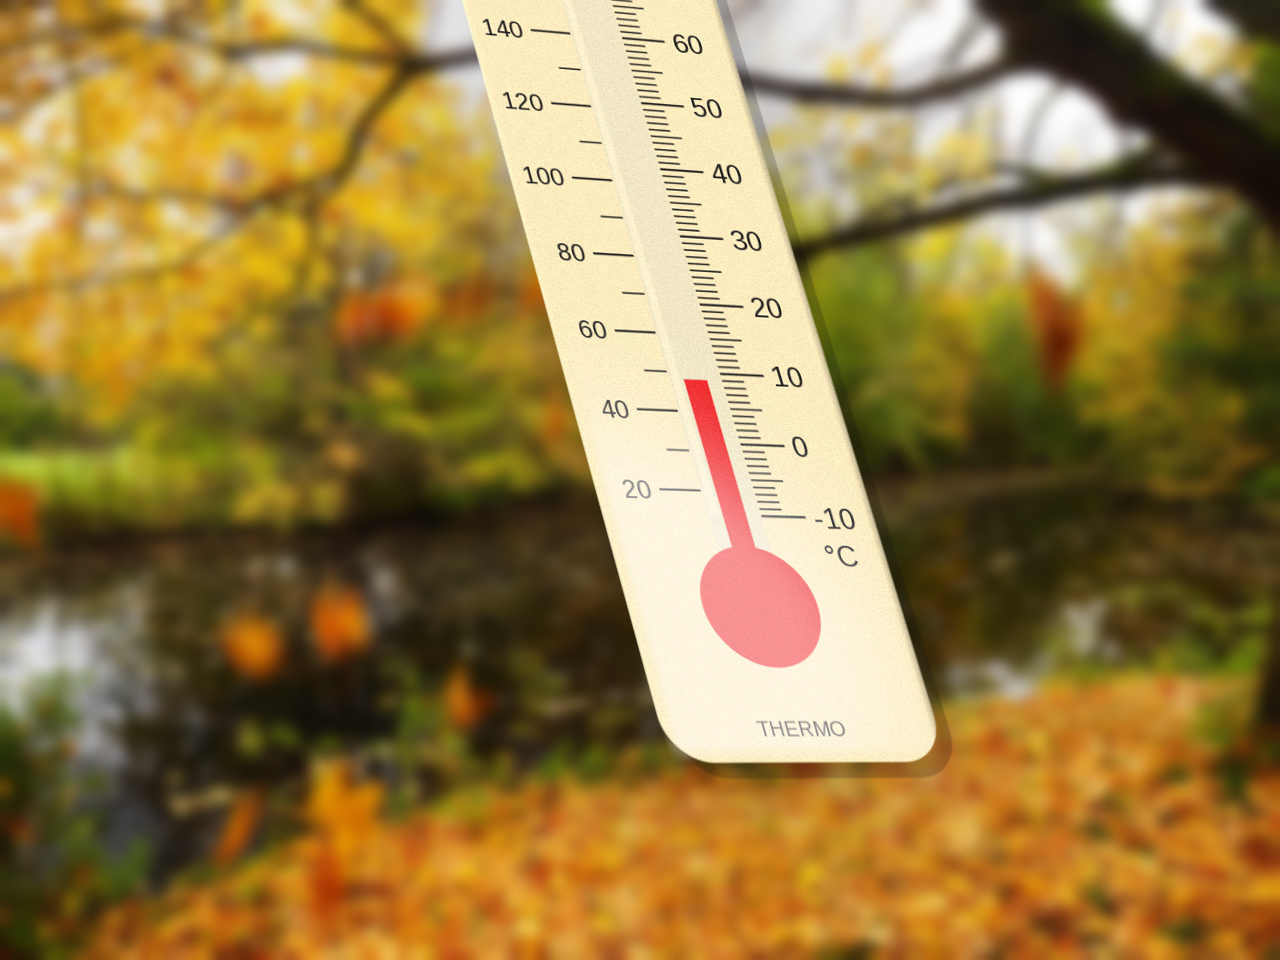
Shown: value=9 unit=°C
